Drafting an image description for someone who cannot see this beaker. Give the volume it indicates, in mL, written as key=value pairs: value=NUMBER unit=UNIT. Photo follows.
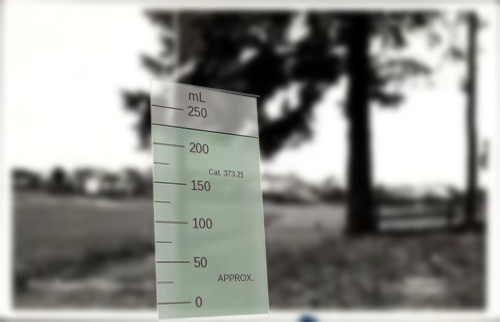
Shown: value=225 unit=mL
